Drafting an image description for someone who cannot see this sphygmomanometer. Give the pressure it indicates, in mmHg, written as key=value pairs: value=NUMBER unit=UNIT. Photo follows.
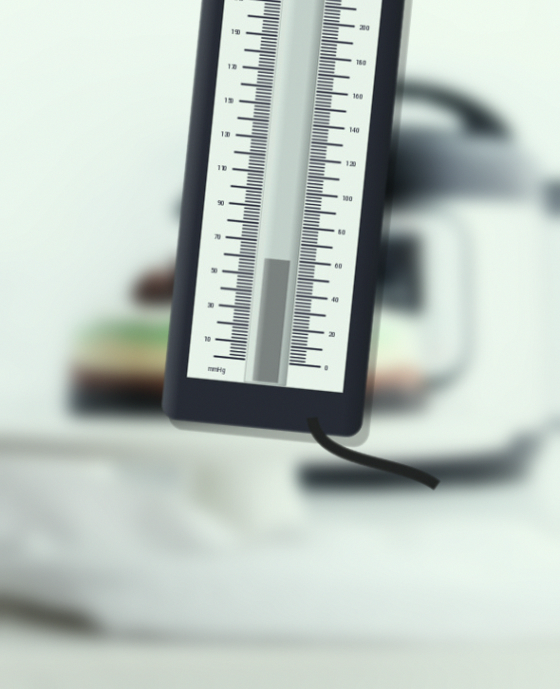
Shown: value=60 unit=mmHg
